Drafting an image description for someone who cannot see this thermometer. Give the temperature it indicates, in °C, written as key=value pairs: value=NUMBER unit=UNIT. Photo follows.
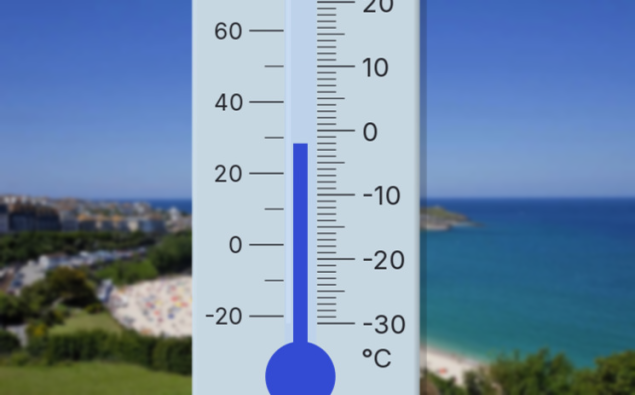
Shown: value=-2 unit=°C
